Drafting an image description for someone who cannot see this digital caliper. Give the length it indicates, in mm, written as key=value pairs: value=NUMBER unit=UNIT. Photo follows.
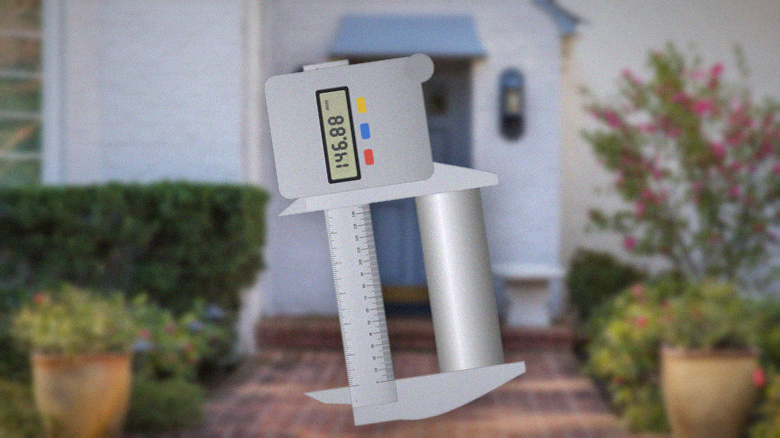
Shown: value=146.88 unit=mm
